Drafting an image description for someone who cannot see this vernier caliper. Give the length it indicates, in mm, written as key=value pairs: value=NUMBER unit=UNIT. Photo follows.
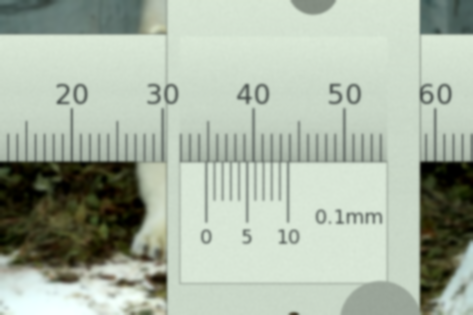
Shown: value=34.8 unit=mm
